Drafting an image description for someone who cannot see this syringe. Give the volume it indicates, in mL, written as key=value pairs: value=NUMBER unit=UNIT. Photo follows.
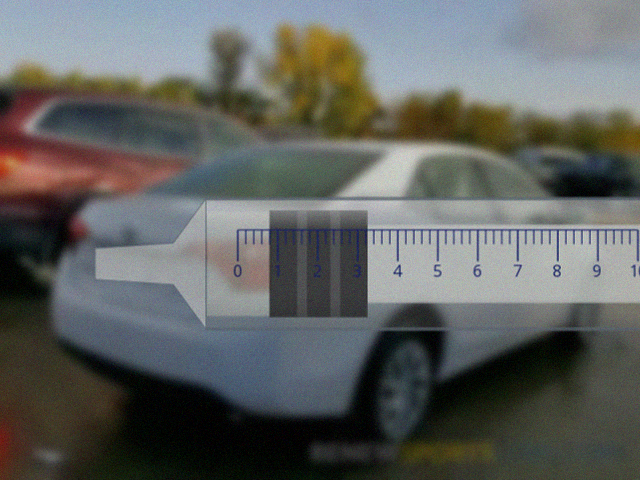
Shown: value=0.8 unit=mL
